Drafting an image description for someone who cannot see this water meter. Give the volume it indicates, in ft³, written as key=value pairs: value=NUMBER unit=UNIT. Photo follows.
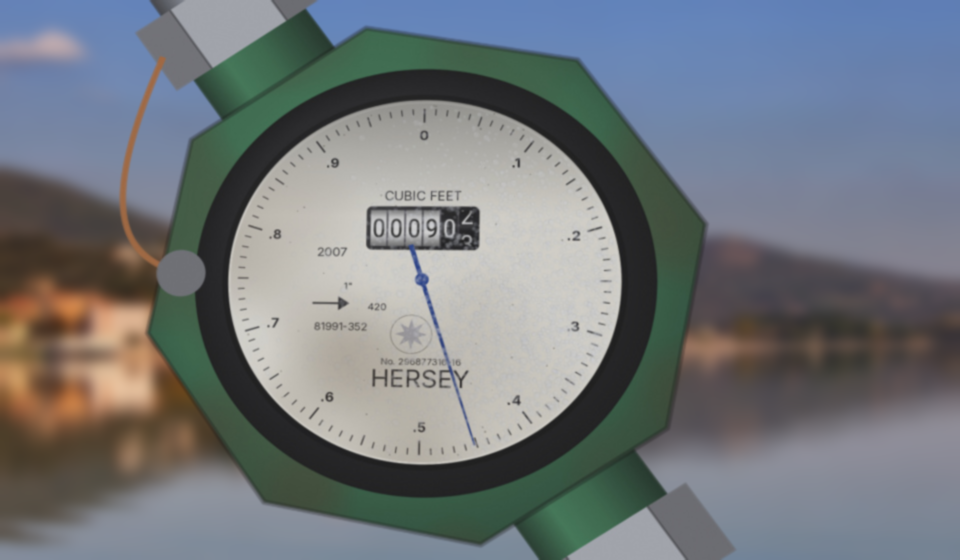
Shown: value=902.45 unit=ft³
